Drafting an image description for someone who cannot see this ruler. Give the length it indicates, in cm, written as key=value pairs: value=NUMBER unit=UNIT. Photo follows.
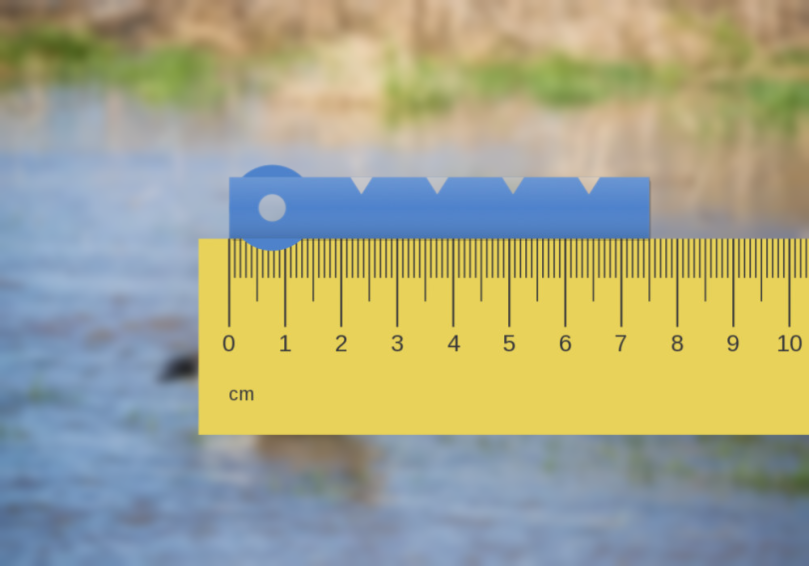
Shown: value=7.5 unit=cm
